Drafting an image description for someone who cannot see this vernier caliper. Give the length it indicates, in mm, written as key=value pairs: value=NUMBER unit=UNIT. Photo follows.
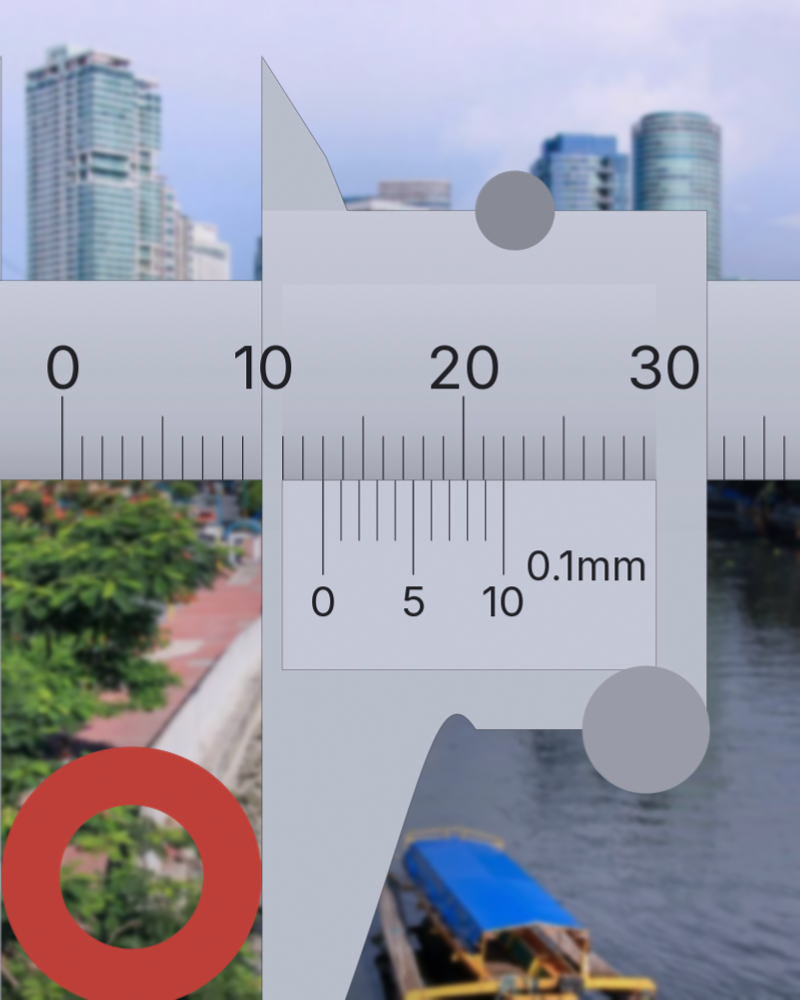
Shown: value=13.0 unit=mm
